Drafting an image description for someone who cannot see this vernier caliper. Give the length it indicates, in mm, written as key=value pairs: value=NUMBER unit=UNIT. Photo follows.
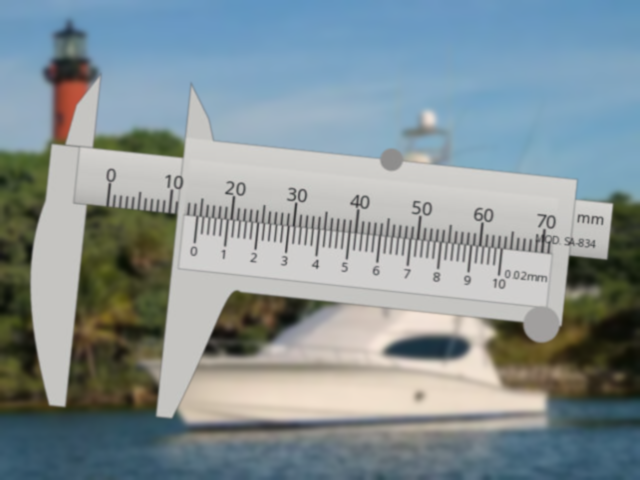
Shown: value=14.5 unit=mm
